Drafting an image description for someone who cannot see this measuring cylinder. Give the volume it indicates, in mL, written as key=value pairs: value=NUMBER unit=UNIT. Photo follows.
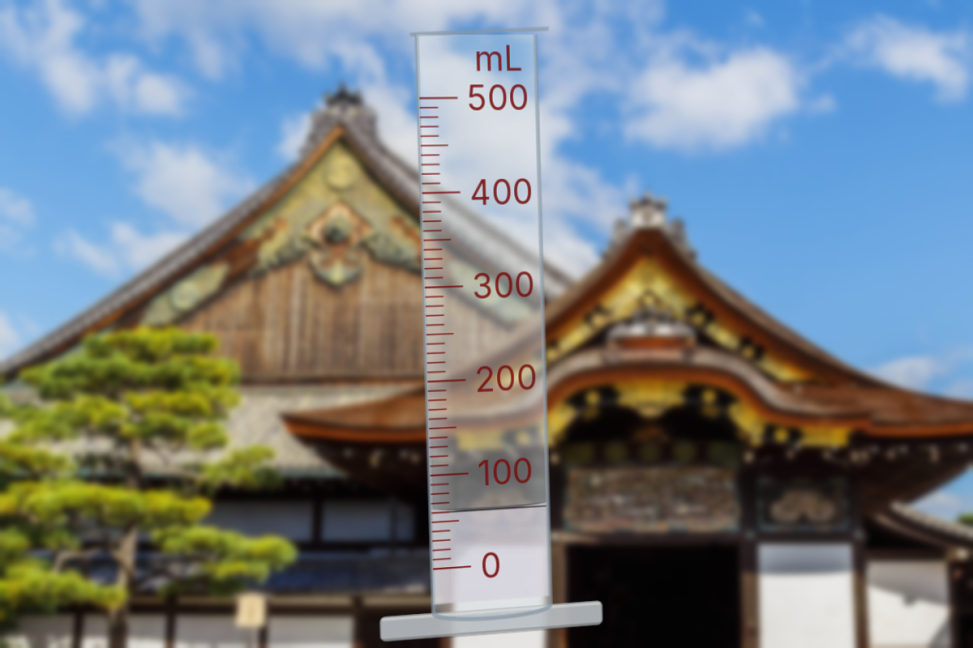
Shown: value=60 unit=mL
